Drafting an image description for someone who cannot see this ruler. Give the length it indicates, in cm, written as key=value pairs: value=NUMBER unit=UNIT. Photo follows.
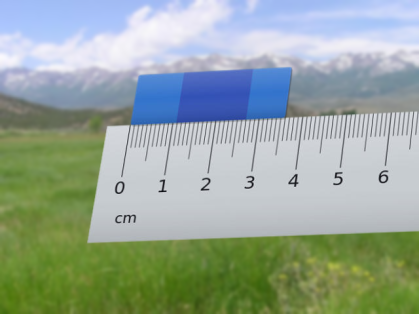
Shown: value=3.6 unit=cm
